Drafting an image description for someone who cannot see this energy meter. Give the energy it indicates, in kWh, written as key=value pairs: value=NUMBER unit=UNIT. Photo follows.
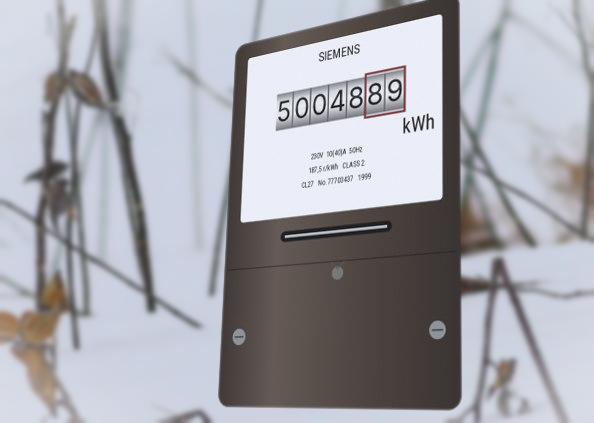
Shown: value=50048.89 unit=kWh
